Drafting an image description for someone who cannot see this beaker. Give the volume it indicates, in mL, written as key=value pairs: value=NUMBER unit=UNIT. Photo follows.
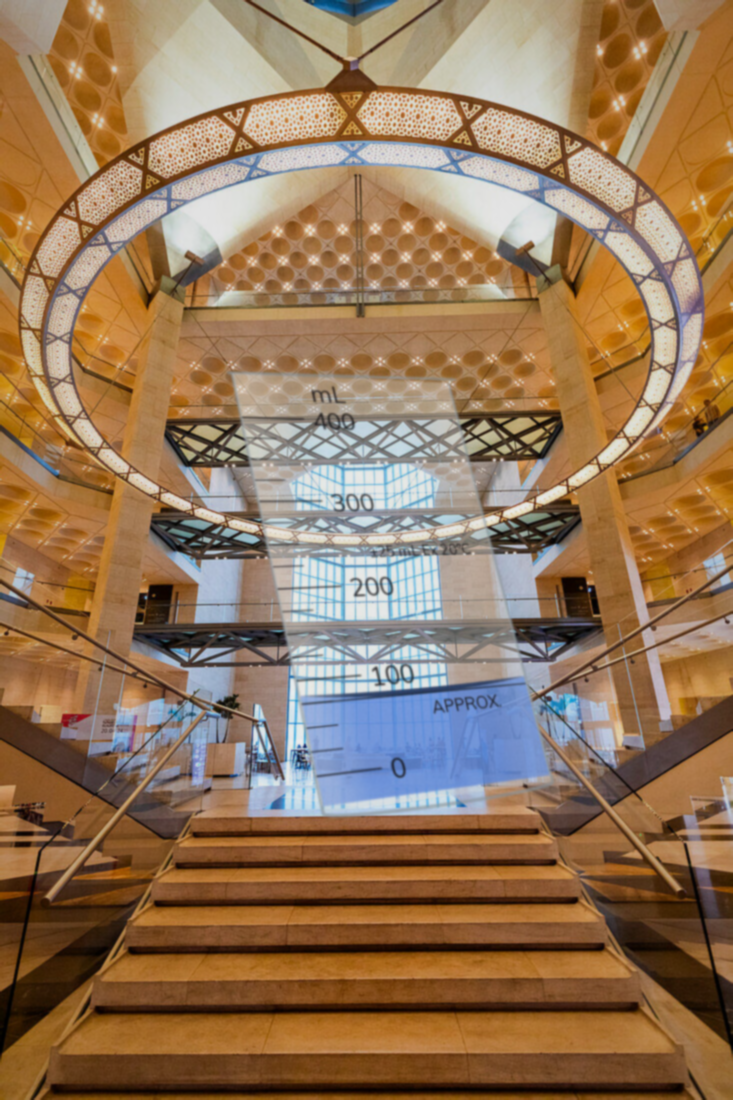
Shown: value=75 unit=mL
